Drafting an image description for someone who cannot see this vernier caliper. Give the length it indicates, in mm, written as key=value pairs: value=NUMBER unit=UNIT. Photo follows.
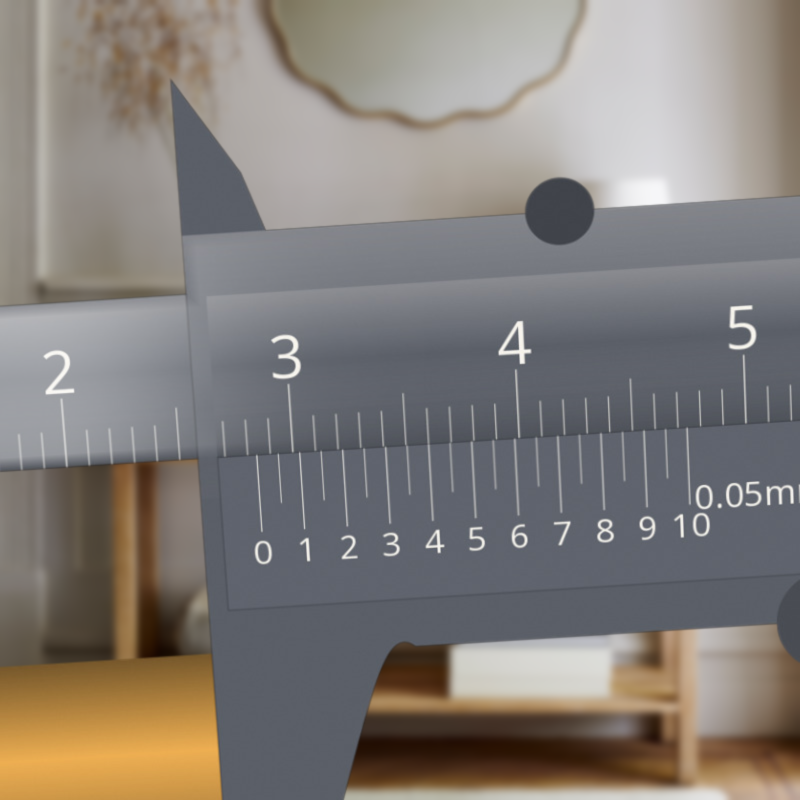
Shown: value=28.4 unit=mm
